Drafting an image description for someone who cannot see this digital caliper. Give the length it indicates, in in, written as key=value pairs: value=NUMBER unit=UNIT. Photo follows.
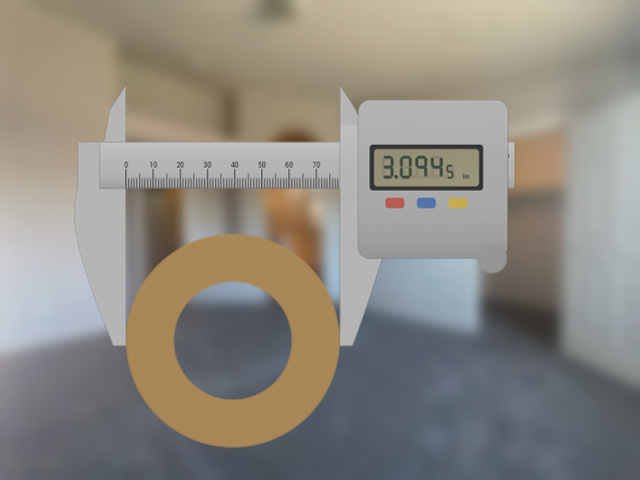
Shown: value=3.0945 unit=in
